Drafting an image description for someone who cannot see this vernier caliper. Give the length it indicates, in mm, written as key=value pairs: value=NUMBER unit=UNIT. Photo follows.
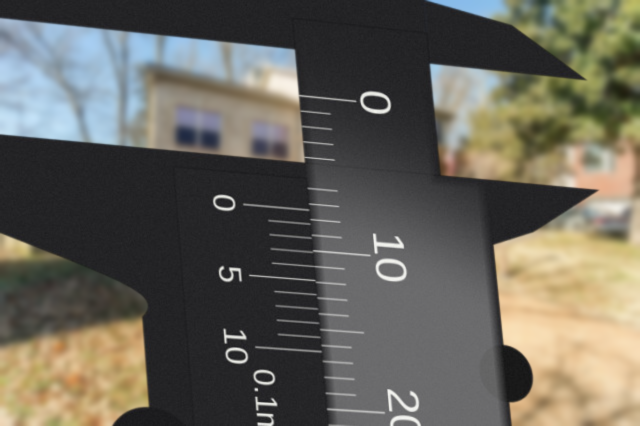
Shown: value=7.4 unit=mm
